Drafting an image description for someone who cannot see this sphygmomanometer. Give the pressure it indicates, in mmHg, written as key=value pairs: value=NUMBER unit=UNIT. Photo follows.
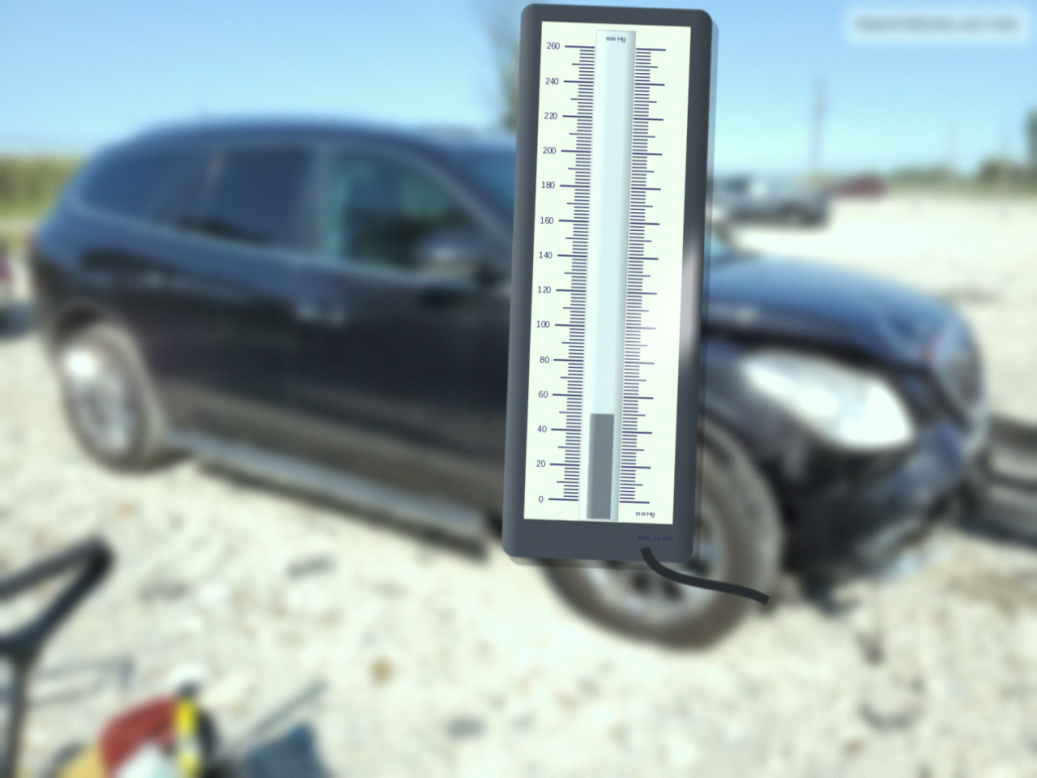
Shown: value=50 unit=mmHg
